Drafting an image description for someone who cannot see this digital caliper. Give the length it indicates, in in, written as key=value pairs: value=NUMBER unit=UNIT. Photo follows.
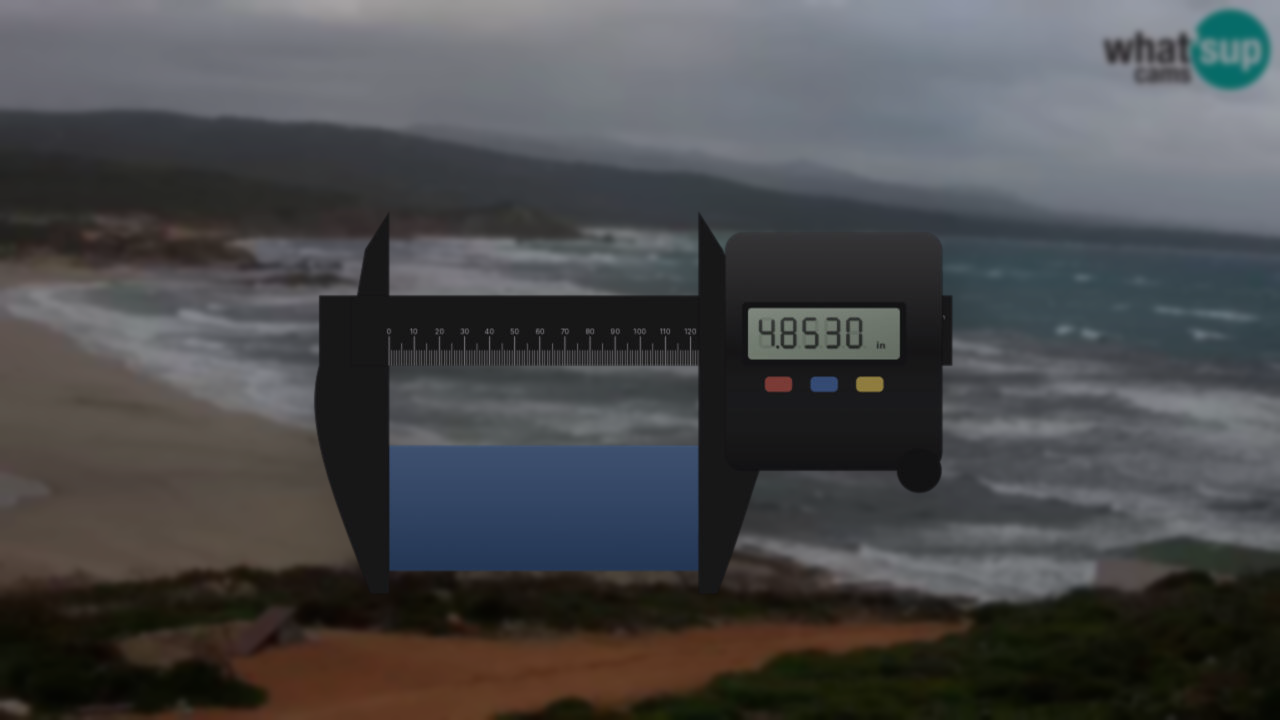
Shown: value=4.8530 unit=in
